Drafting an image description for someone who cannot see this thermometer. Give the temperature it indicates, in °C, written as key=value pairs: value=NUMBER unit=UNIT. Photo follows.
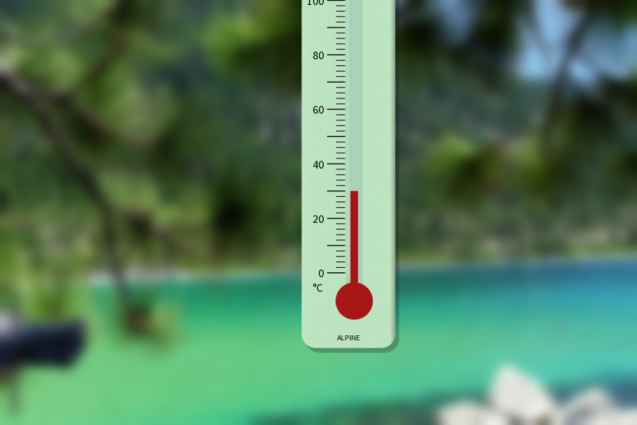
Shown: value=30 unit=°C
